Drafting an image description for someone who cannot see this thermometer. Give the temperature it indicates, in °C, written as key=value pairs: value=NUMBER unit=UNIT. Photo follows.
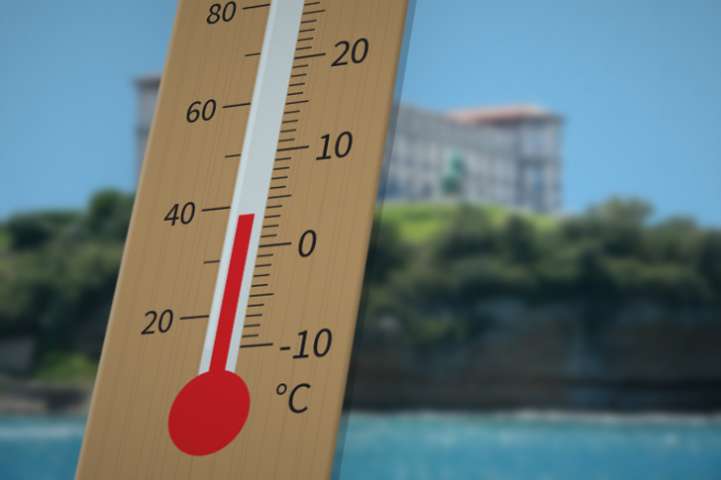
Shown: value=3.5 unit=°C
